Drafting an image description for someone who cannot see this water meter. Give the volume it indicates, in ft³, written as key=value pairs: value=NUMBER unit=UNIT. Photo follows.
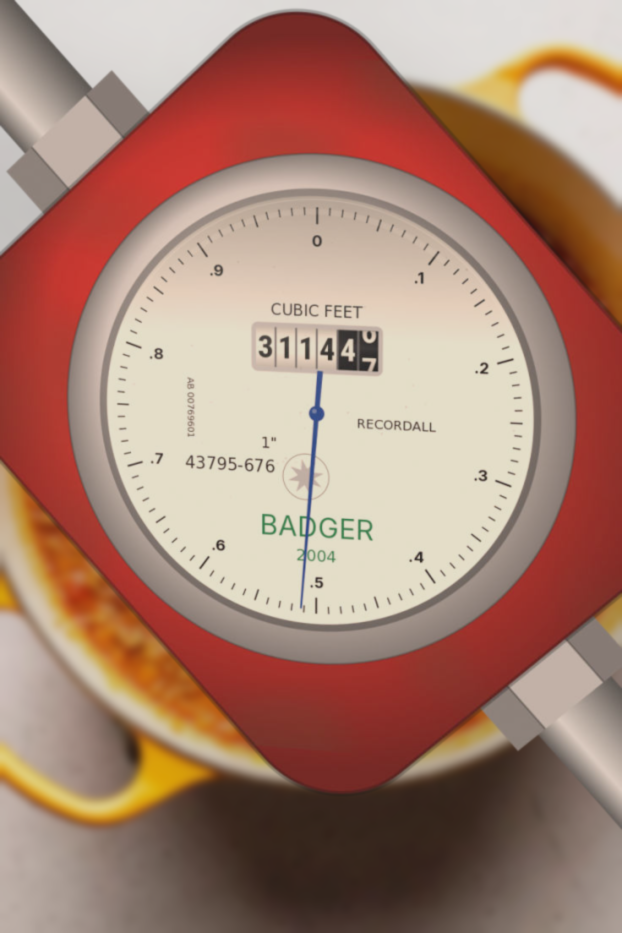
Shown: value=311446.51 unit=ft³
